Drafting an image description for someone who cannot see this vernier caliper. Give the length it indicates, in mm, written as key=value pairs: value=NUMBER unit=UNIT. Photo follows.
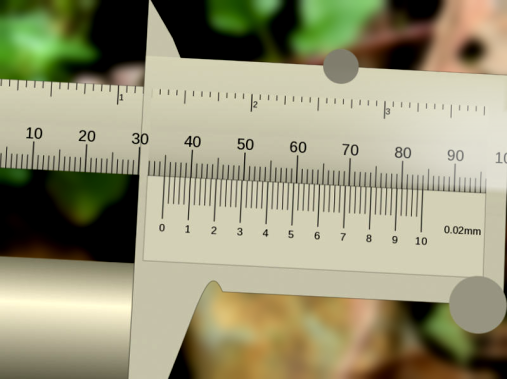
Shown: value=35.0 unit=mm
